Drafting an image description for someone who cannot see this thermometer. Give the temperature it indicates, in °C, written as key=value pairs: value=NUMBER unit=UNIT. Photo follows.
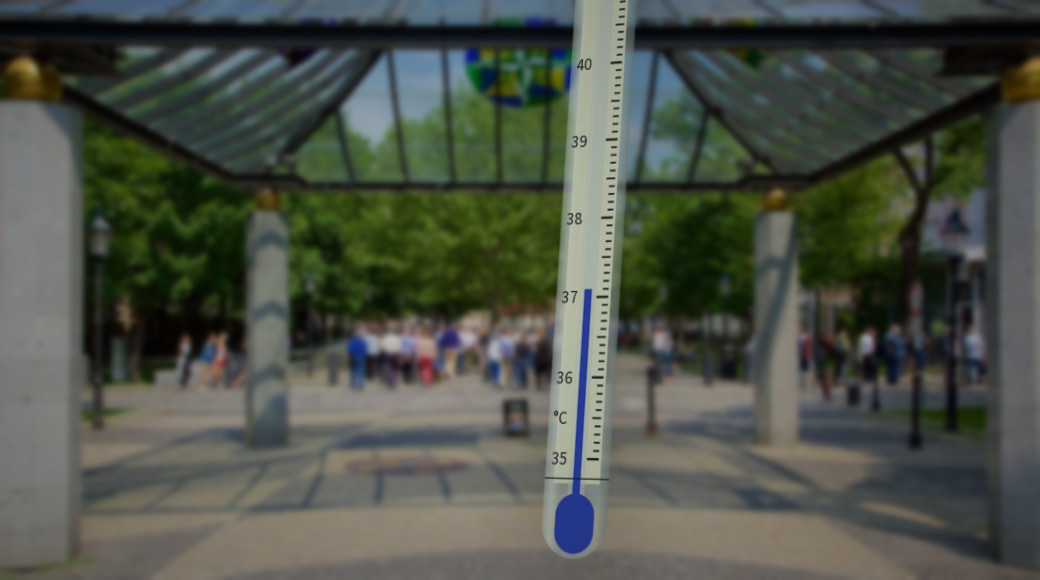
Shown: value=37.1 unit=°C
